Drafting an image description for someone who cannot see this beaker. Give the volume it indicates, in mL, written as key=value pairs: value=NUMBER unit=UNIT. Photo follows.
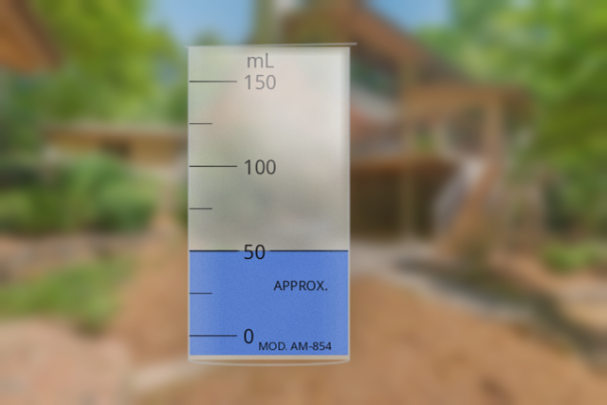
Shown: value=50 unit=mL
